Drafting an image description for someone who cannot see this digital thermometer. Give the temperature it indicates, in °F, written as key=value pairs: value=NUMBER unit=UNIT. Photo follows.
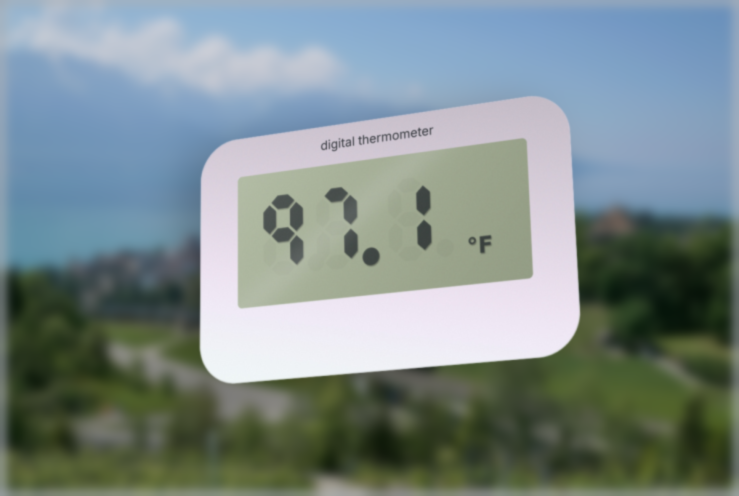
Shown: value=97.1 unit=°F
